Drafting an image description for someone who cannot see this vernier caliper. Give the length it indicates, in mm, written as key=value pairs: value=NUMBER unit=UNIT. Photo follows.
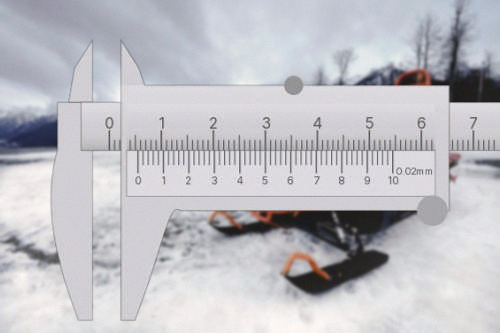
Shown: value=5.5 unit=mm
